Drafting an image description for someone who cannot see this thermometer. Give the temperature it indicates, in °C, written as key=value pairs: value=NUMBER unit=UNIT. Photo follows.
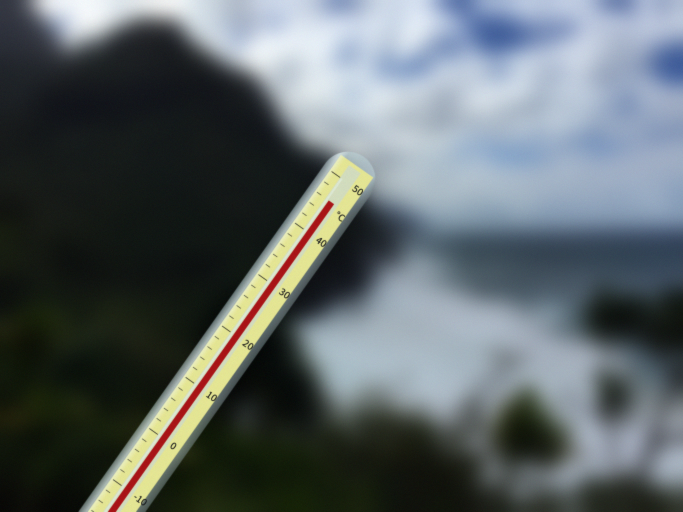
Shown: value=46 unit=°C
